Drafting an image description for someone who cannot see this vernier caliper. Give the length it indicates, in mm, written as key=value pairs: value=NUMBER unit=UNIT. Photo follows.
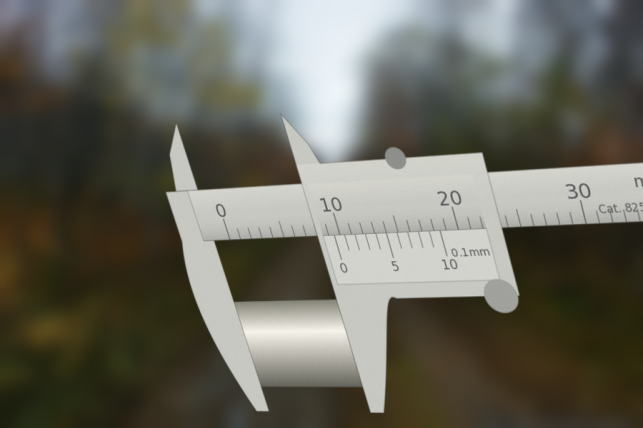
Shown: value=9.5 unit=mm
